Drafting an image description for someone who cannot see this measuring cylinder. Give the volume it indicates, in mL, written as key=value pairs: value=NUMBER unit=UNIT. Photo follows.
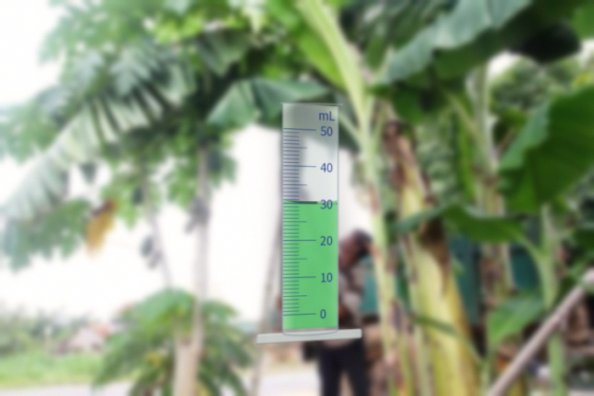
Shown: value=30 unit=mL
